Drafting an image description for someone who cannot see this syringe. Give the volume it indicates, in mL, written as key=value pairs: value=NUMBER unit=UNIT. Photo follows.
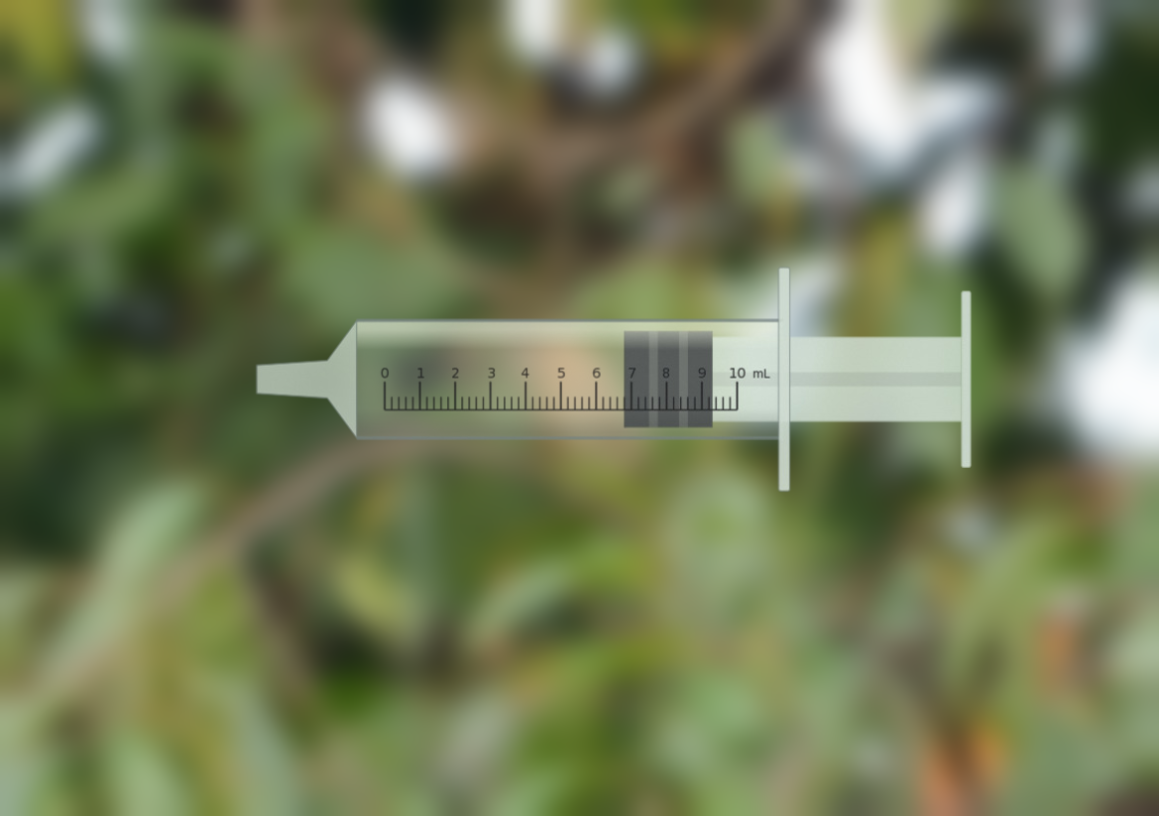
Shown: value=6.8 unit=mL
